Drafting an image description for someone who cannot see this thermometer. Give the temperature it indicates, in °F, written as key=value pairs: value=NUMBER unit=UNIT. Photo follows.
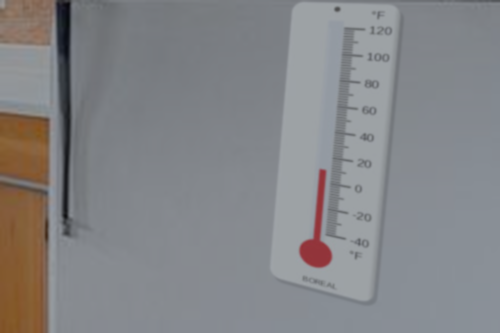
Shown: value=10 unit=°F
